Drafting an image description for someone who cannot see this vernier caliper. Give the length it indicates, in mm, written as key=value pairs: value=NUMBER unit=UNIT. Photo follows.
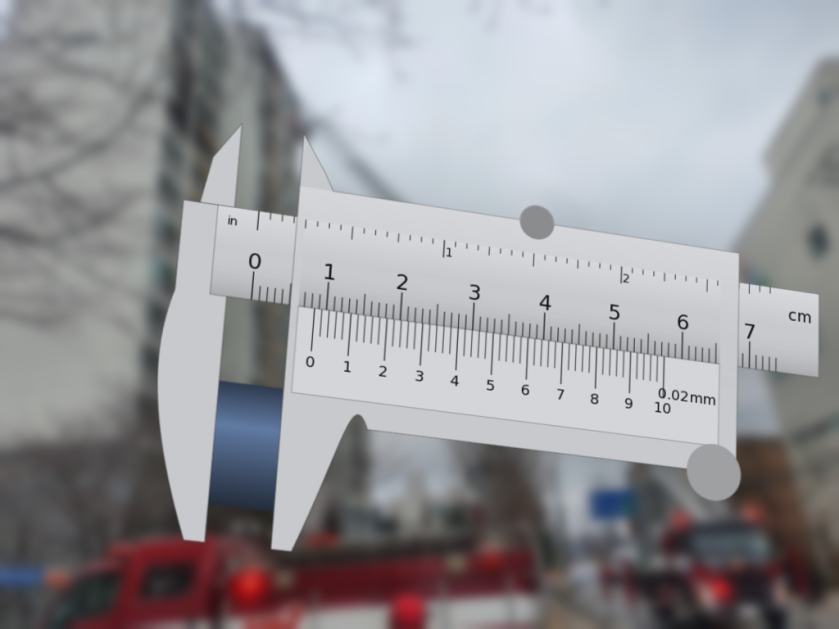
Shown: value=8.4 unit=mm
